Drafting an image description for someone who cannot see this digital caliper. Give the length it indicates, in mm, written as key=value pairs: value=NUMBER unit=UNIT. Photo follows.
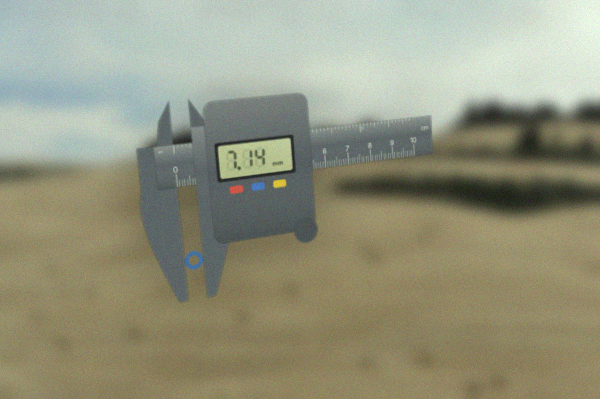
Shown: value=7.14 unit=mm
